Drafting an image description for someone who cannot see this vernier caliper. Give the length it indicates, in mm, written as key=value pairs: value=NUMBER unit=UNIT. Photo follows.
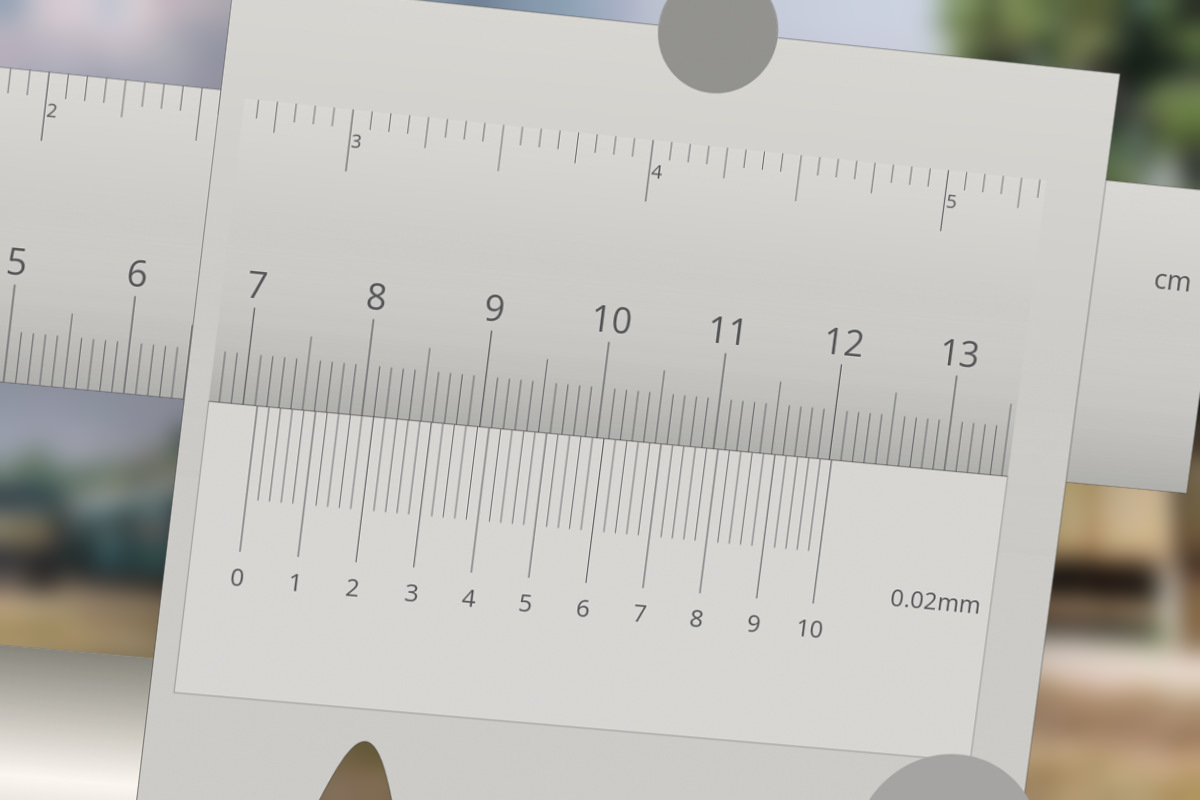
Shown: value=71.2 unit=mm
